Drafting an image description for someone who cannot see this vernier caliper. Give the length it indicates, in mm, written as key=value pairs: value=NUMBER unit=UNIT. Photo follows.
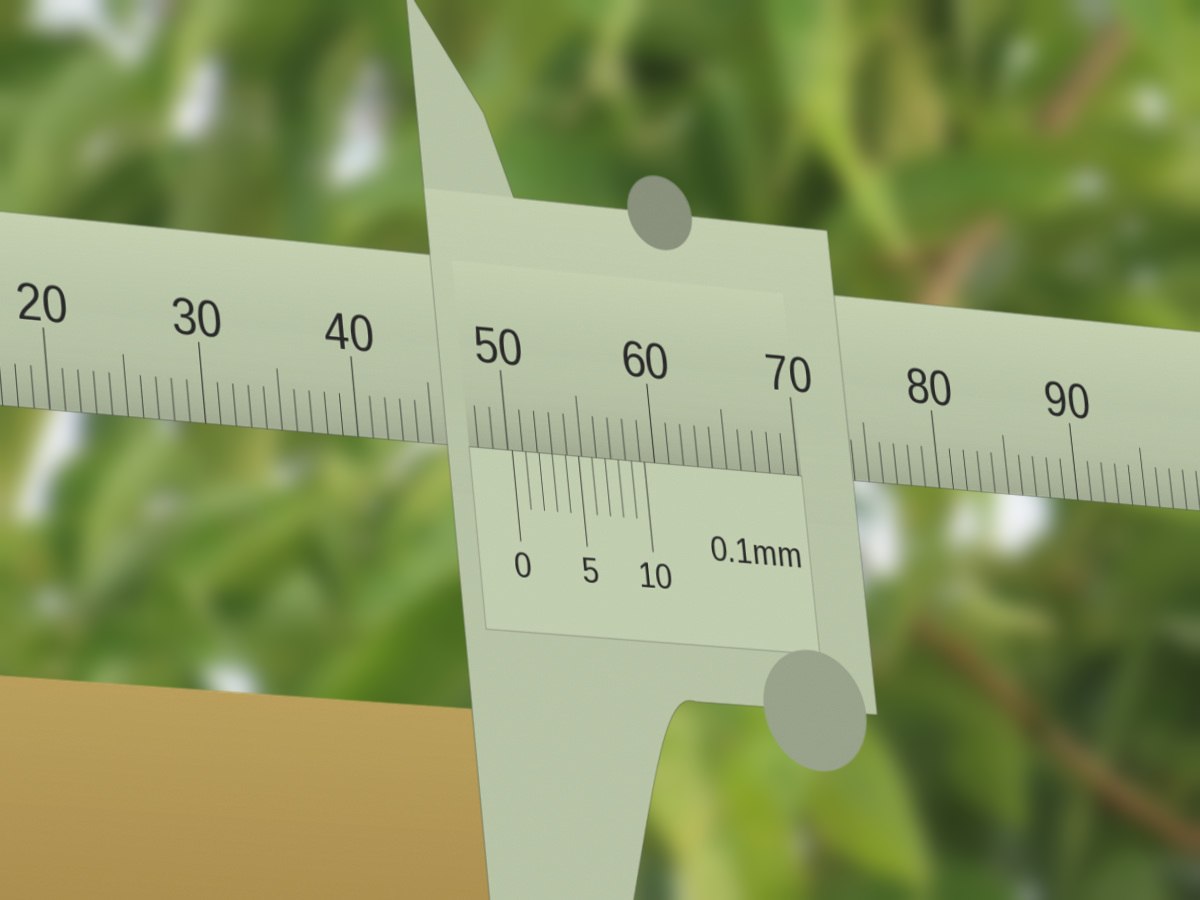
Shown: value=50.3 unit=mm
